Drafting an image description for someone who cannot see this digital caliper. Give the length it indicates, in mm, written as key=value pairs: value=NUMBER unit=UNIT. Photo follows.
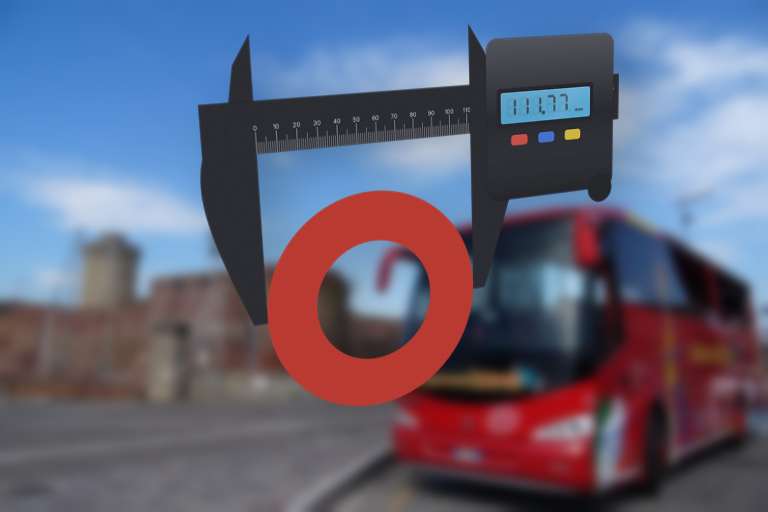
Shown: value=111.77 unit=mm
